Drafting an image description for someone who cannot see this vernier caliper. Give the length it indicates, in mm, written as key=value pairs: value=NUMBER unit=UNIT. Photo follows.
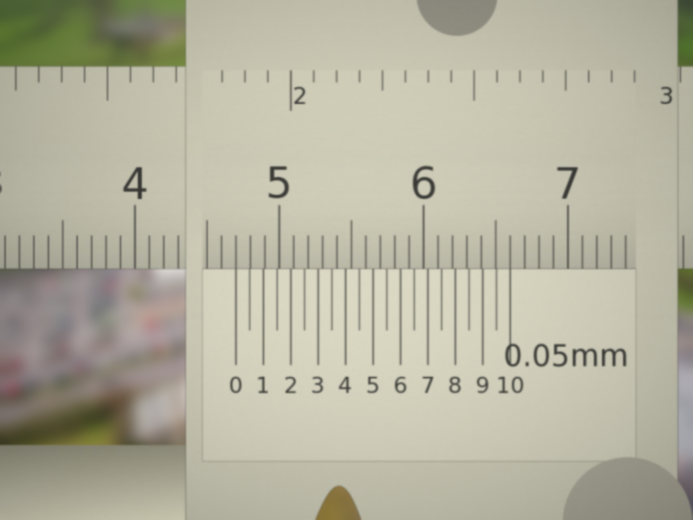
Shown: value=47.0 unit=mm
